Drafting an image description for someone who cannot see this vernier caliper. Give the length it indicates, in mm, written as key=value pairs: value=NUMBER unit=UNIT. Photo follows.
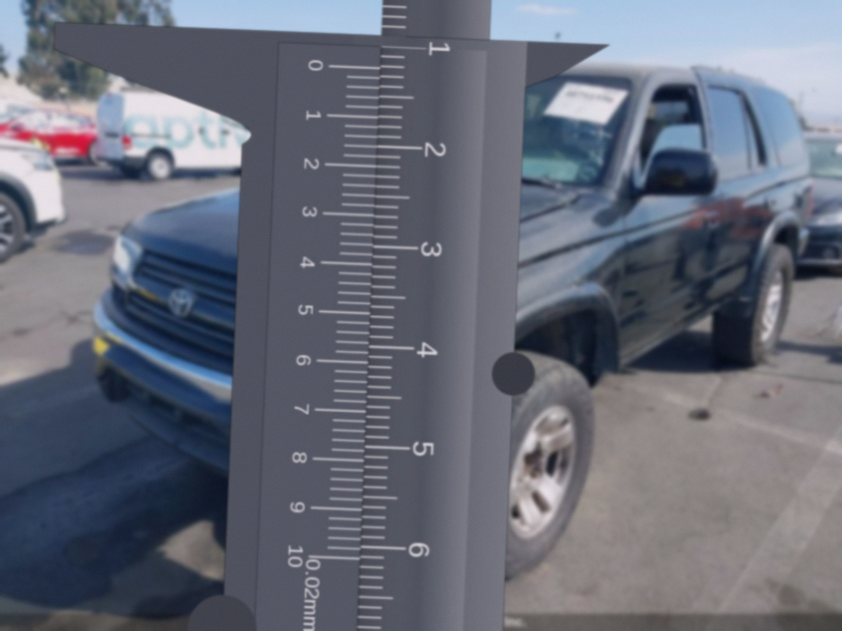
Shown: value=12.2 unit=mm
